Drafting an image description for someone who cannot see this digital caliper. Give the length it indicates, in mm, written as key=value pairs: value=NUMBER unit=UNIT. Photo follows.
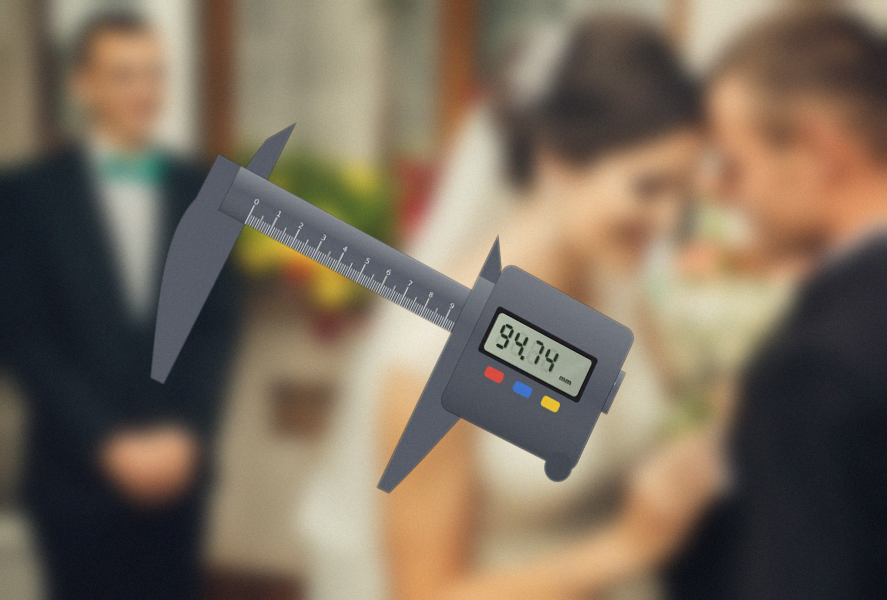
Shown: value=94.74 unit=mm
